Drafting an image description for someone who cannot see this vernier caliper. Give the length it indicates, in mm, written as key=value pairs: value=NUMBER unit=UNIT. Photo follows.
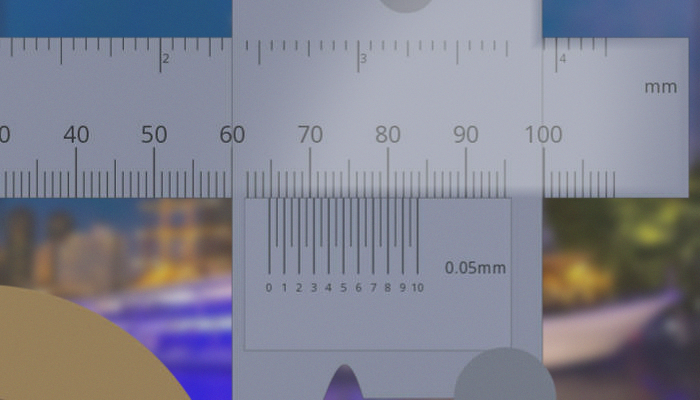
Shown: value=64.8 unit=mm
